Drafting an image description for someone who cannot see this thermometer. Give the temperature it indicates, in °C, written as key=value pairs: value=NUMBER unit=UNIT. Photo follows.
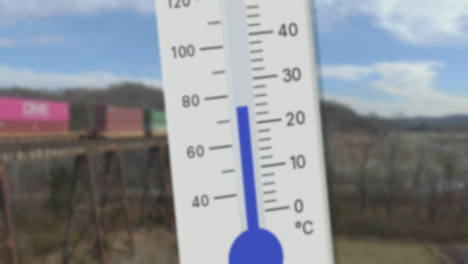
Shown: value=24 unit=°C
